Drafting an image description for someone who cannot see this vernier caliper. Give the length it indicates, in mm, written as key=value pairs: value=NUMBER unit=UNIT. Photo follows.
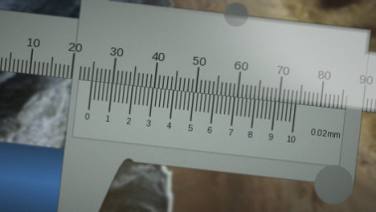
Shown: value=25.0 unit=mm
